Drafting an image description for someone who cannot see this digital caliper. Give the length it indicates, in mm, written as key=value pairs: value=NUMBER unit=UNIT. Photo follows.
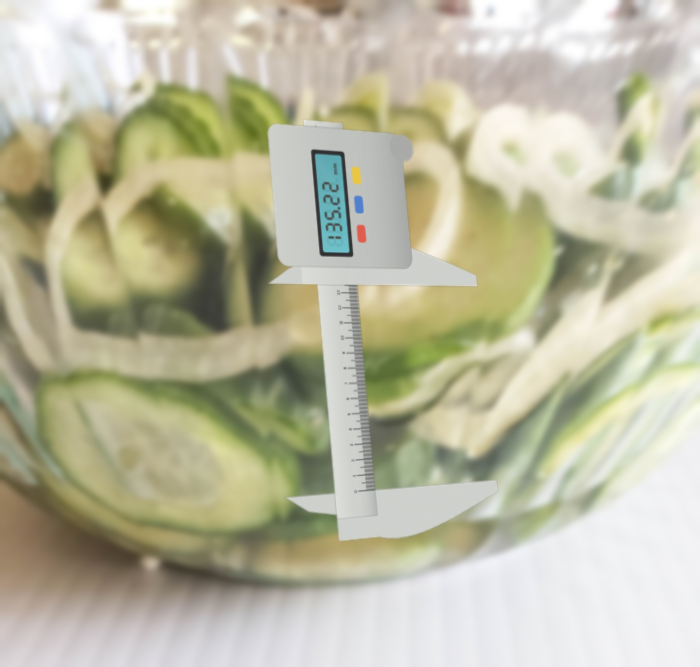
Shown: value=135.22 unit=mm
